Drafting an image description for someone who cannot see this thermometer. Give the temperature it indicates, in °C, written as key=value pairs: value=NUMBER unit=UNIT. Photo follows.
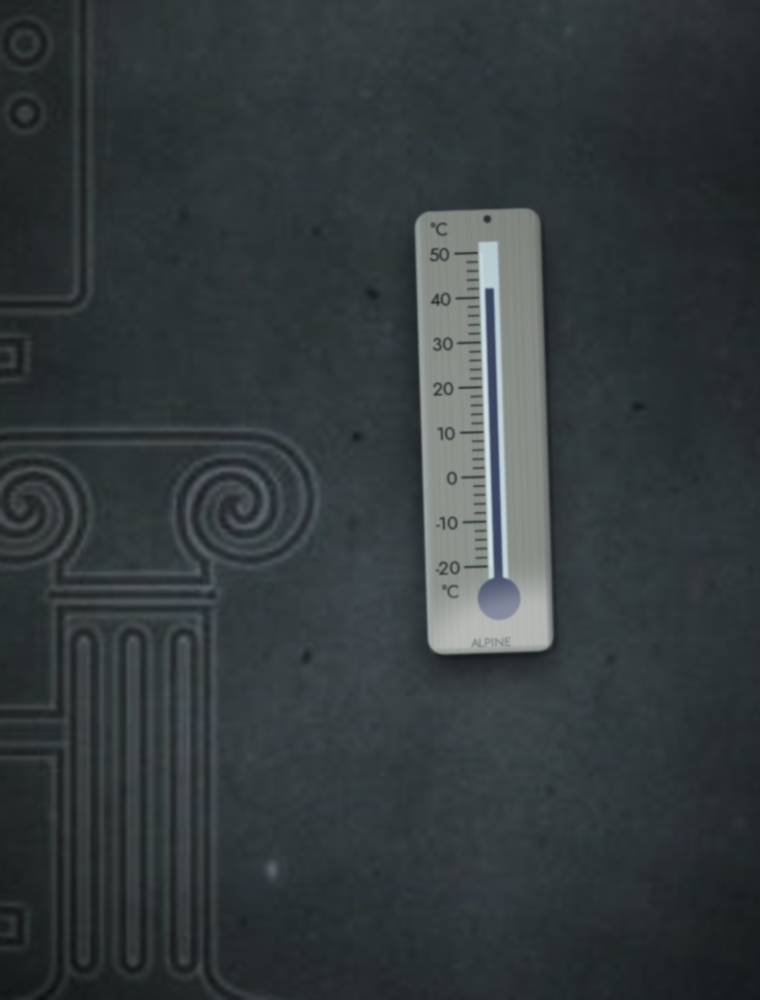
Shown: value=42 unit=°C
